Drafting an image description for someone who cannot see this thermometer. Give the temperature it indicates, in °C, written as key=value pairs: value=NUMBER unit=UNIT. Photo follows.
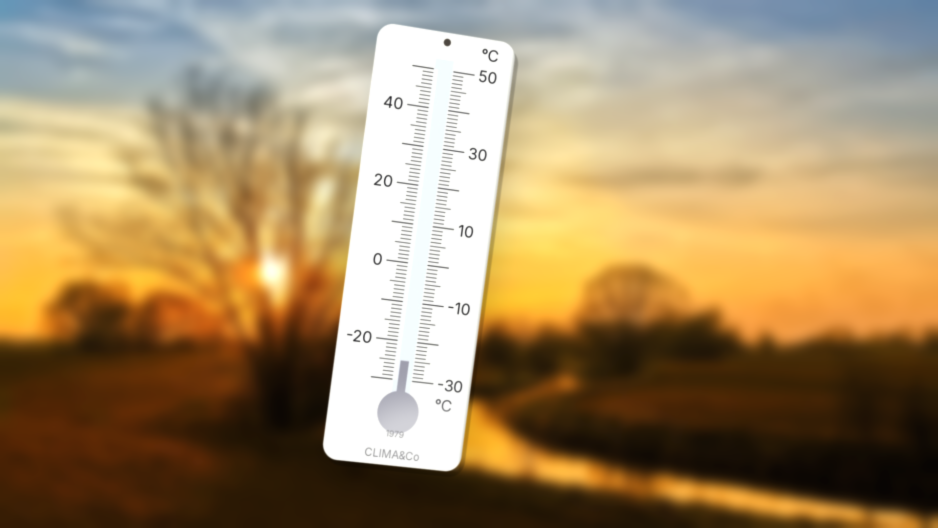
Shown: value=-25 unit=°C
